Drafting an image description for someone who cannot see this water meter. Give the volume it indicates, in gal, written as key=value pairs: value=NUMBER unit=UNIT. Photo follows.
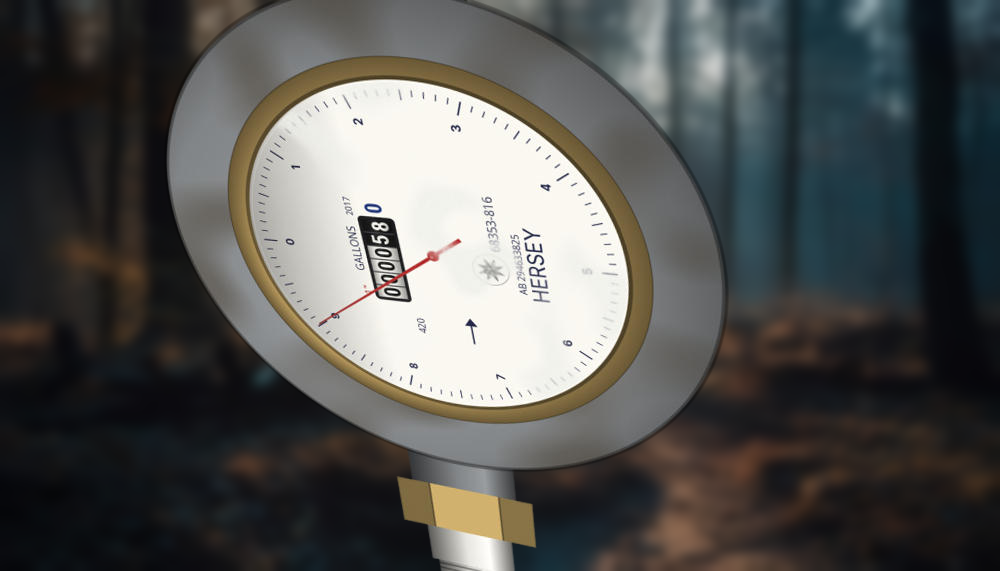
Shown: value=579.0 unit=gal
